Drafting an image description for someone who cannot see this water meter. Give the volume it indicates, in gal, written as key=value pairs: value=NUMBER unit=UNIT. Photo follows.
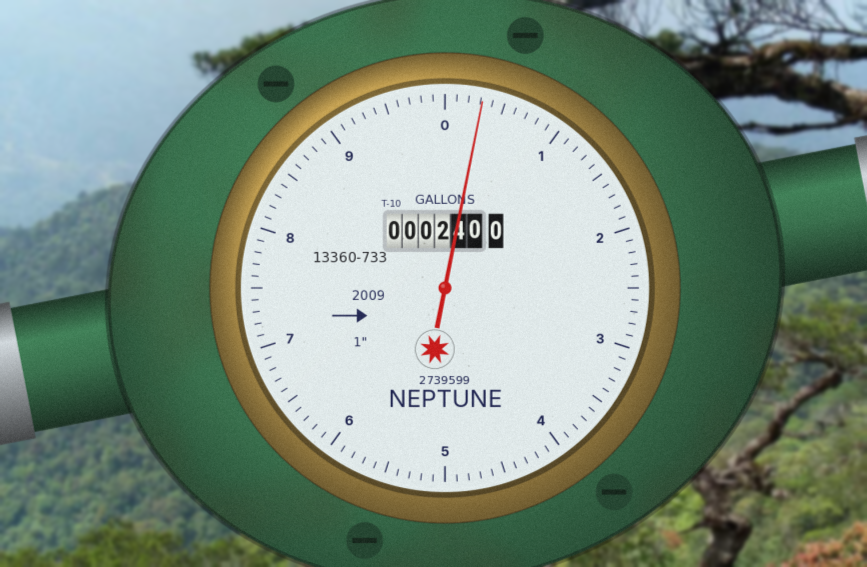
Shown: value=2400.3 unit=gal
